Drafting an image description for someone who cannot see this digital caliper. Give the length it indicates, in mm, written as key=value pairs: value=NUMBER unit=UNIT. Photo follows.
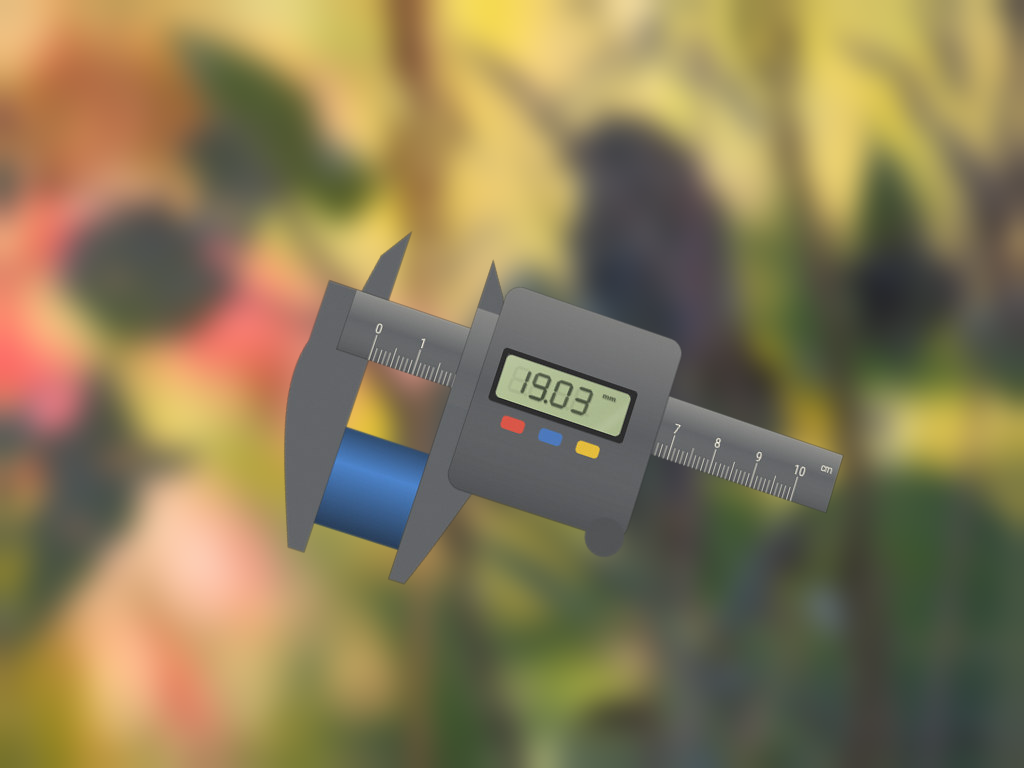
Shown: value=19.03 unit=mm
